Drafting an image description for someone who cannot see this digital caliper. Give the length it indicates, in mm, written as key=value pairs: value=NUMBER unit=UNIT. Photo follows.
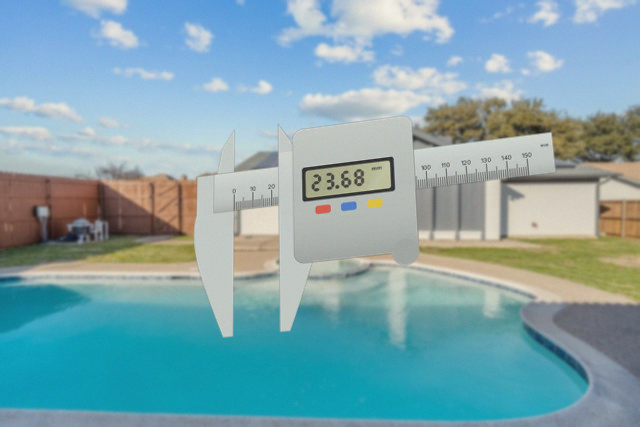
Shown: value=23.68 unit=mm
